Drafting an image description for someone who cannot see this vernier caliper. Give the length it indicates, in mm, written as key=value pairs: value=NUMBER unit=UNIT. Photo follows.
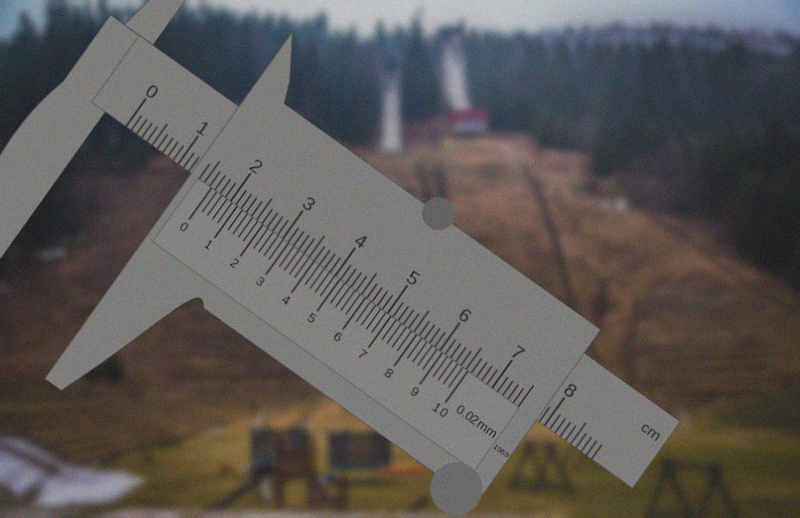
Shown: value=16.4 unit=mm
